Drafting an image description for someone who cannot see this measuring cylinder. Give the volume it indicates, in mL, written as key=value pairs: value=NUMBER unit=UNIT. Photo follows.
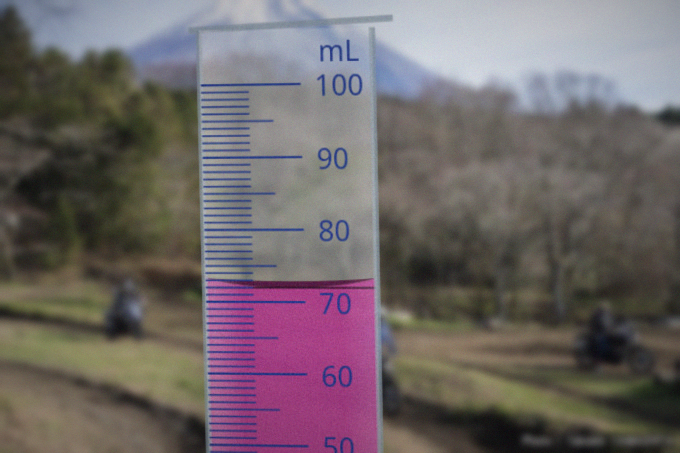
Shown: value=72 unit=mL
